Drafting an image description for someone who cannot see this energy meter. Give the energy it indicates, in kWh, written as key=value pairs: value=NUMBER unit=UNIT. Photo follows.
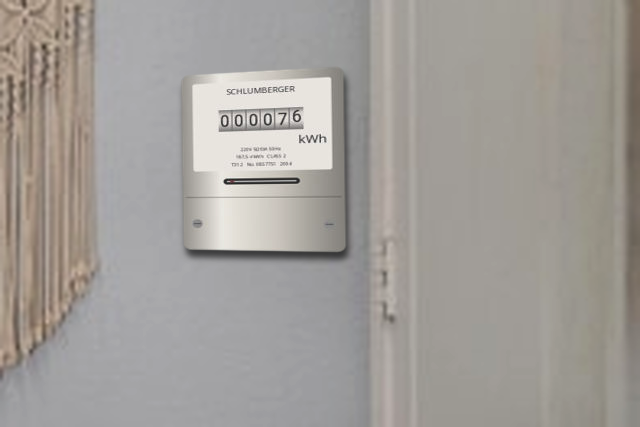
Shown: value=76 unit=kWh
